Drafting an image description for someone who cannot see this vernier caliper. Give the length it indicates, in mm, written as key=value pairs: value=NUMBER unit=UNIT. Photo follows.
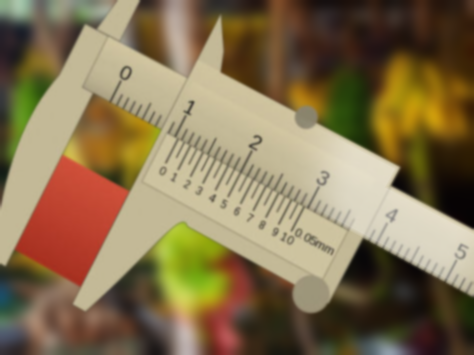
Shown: value=10.5 unit=mm
